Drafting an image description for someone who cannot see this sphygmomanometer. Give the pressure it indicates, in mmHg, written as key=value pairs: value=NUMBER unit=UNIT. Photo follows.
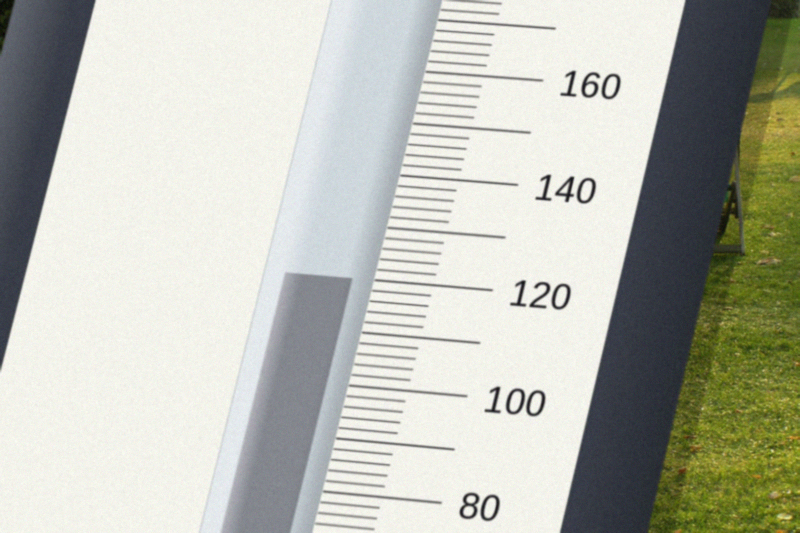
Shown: value=120 unit=mmHg
